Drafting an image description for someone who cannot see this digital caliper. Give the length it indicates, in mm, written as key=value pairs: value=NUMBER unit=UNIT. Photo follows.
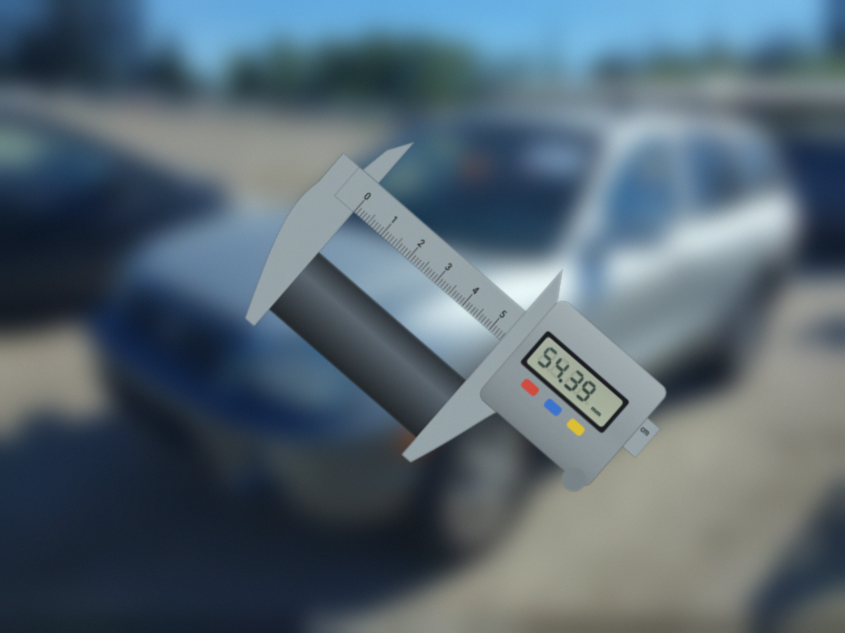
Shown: value=54.39 unit=mm
